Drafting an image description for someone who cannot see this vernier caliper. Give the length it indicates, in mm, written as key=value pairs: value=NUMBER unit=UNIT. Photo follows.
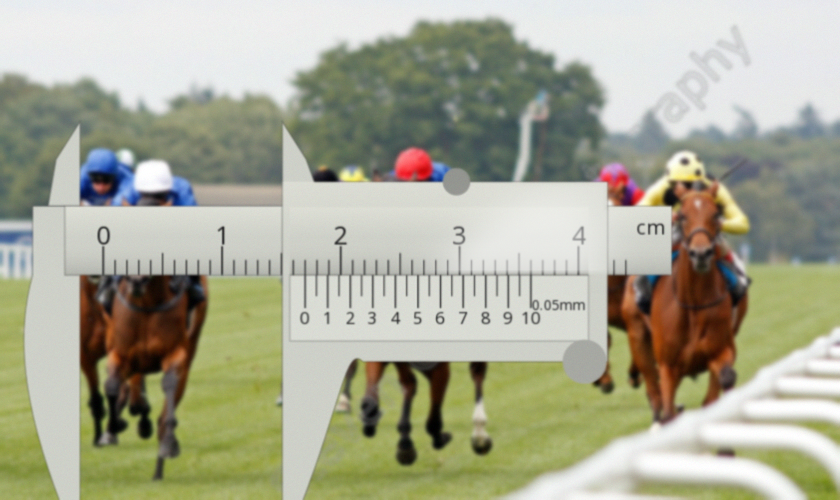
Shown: value=17.0 unit=mm
